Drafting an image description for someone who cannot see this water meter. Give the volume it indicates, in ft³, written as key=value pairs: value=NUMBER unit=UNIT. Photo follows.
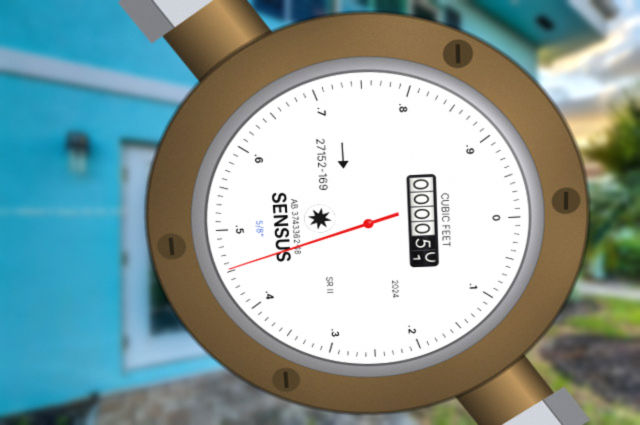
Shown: value=50.45 unit=ft³
